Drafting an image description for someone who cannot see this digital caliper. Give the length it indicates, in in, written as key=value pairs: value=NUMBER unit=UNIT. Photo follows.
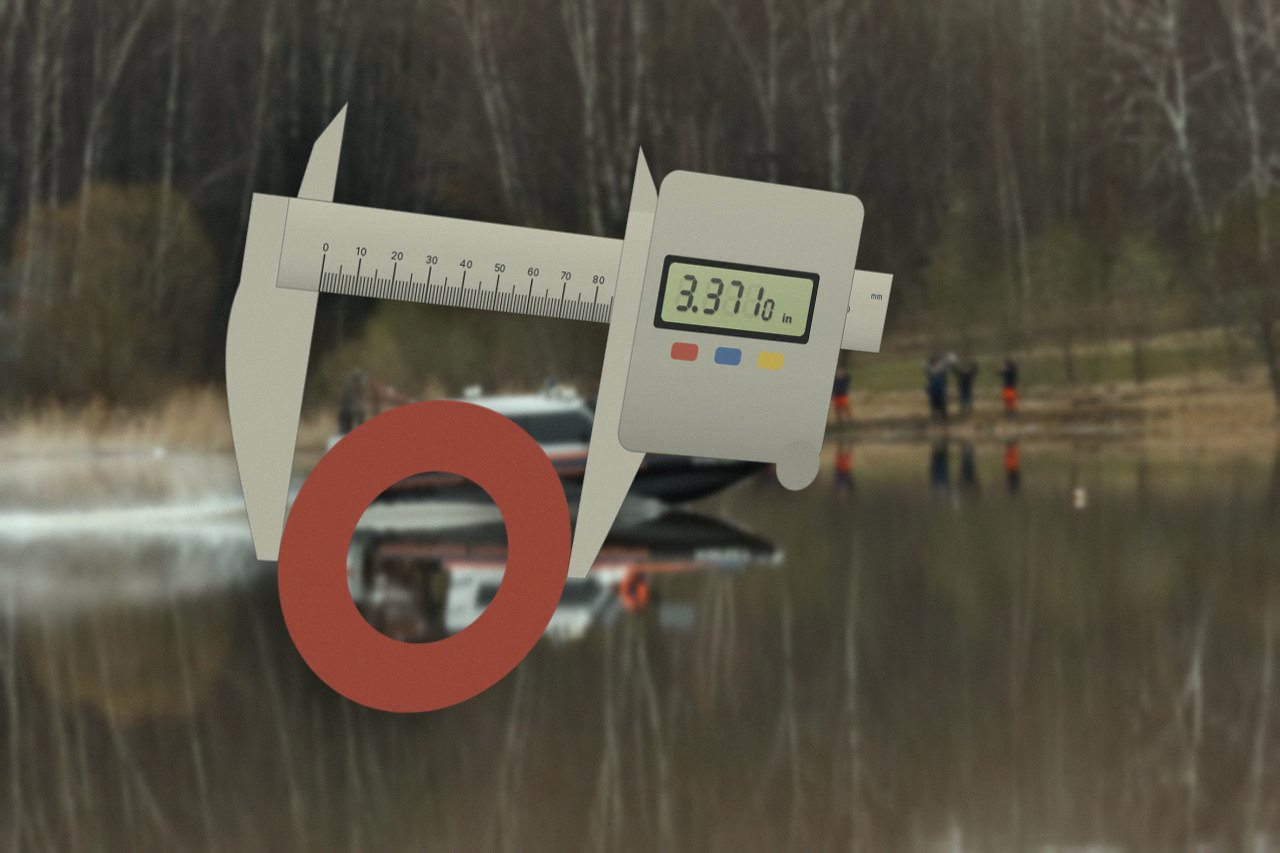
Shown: value=3.3710 unit=in
